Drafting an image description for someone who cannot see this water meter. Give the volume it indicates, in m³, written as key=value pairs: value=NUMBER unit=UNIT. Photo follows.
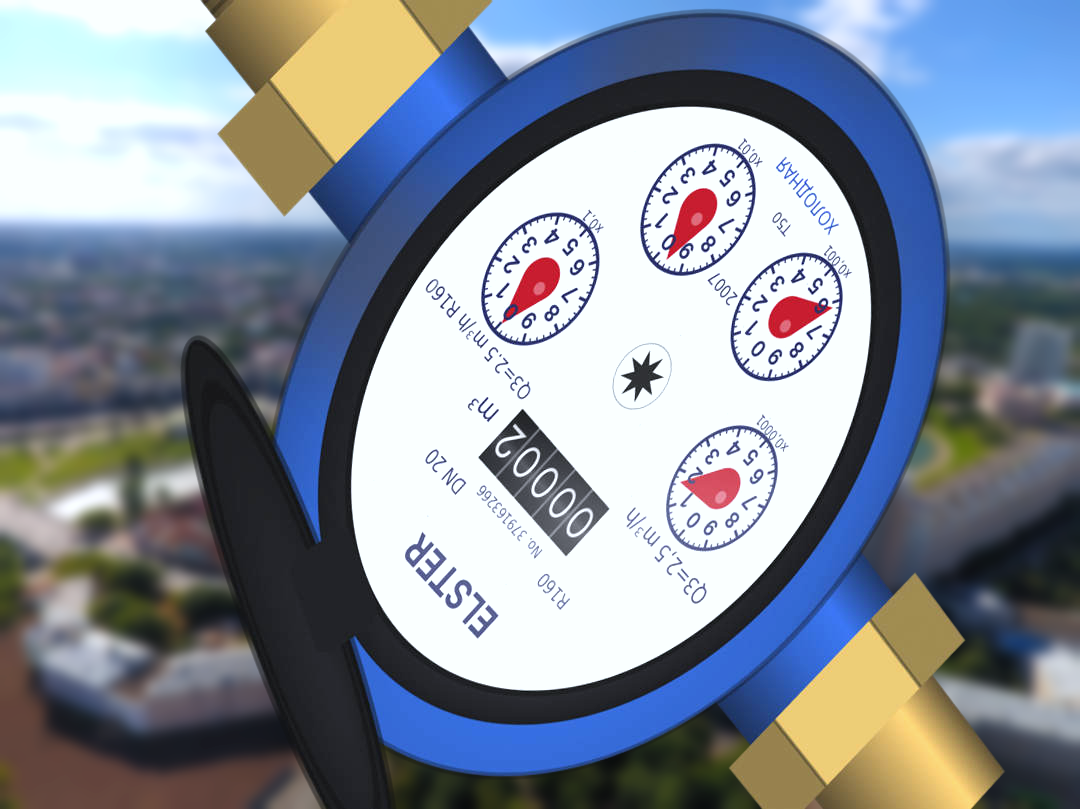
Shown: value=1.9961 unit=m³
